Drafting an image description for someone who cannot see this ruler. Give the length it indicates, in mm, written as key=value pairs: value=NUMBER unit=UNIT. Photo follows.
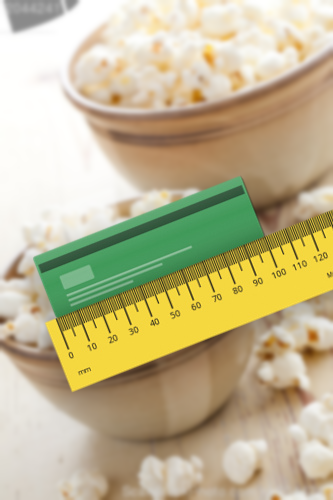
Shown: value=100 unit=mm
